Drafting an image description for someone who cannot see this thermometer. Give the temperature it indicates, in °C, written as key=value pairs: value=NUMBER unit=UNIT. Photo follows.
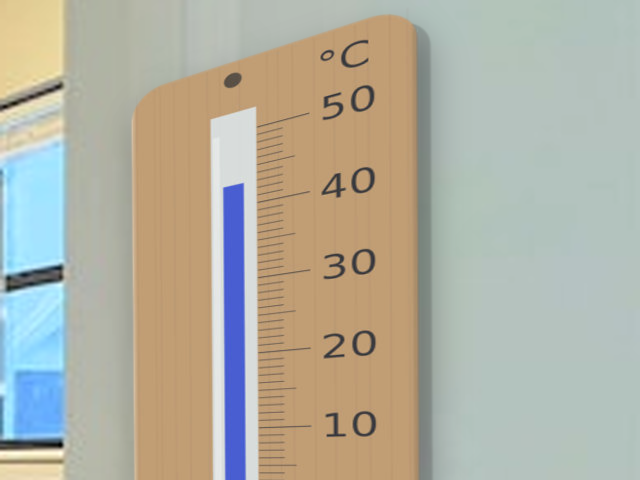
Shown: value=43 unit=°C
